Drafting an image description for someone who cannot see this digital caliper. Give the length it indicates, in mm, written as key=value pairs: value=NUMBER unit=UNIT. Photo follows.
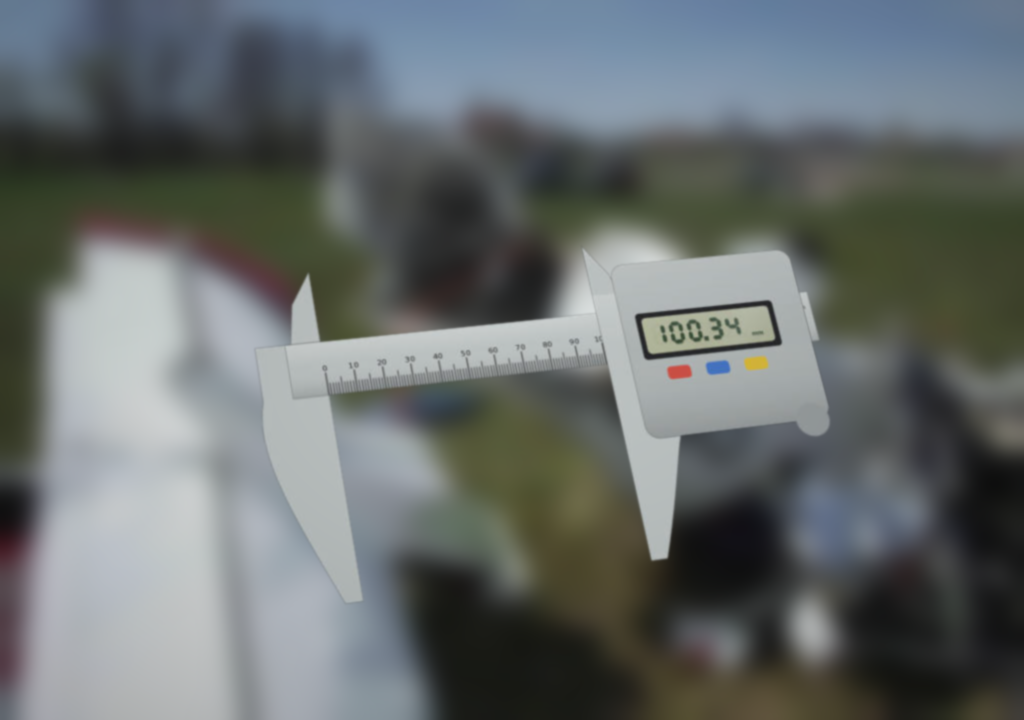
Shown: value=100.34 unit=mm
